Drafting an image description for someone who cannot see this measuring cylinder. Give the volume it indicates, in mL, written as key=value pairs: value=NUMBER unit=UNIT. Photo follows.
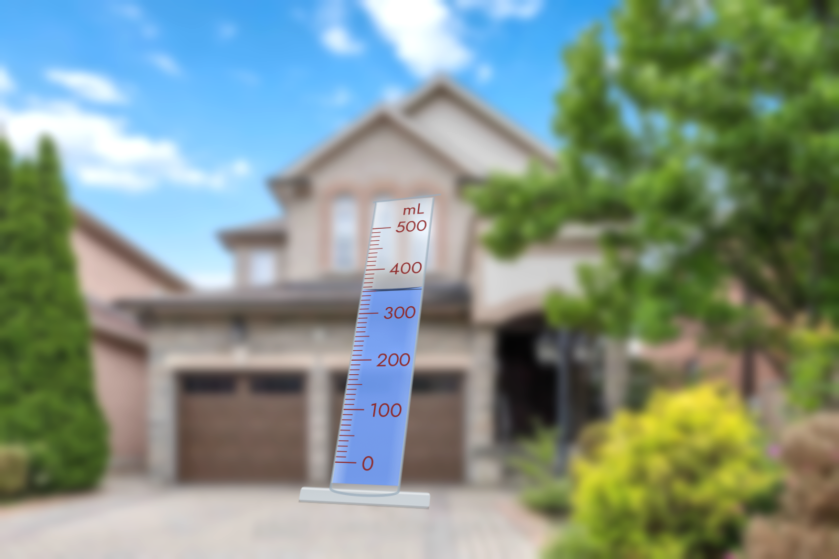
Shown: value=350 unit=mL
